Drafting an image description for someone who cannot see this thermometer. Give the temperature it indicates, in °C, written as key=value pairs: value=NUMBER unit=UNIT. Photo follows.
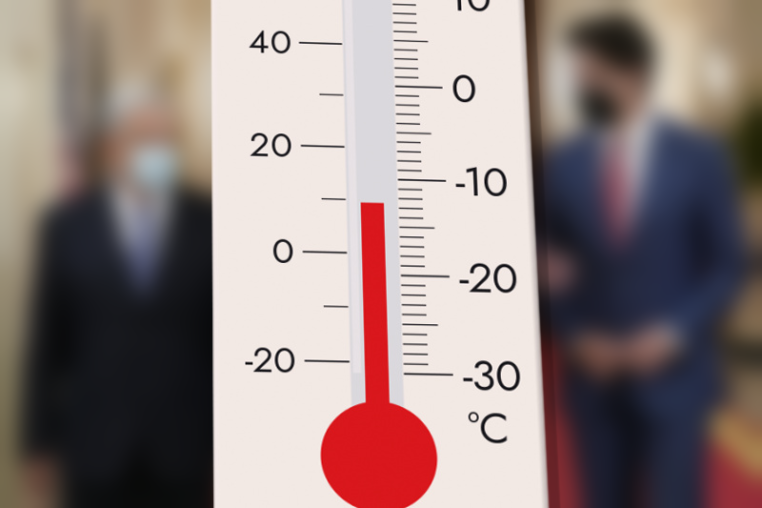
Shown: value=-12.5 unit=°C
